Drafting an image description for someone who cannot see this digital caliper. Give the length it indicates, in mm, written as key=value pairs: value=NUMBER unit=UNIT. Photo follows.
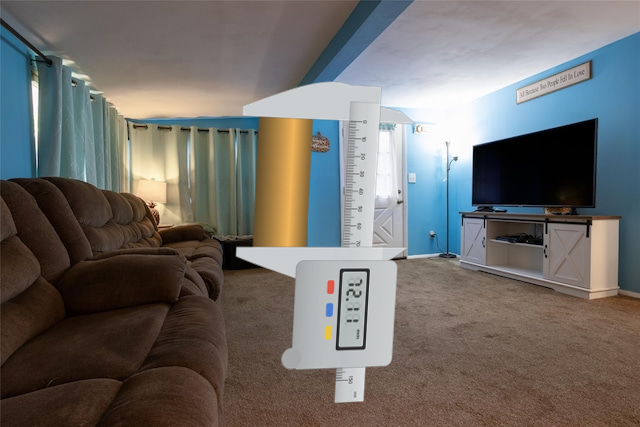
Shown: value=72.11 unit=mm
